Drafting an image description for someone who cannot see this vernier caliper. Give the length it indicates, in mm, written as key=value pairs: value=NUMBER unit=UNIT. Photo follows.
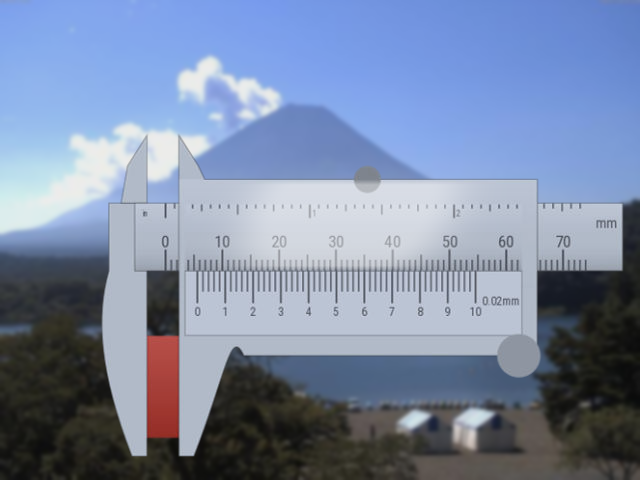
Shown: value=5.6 unit=mm
